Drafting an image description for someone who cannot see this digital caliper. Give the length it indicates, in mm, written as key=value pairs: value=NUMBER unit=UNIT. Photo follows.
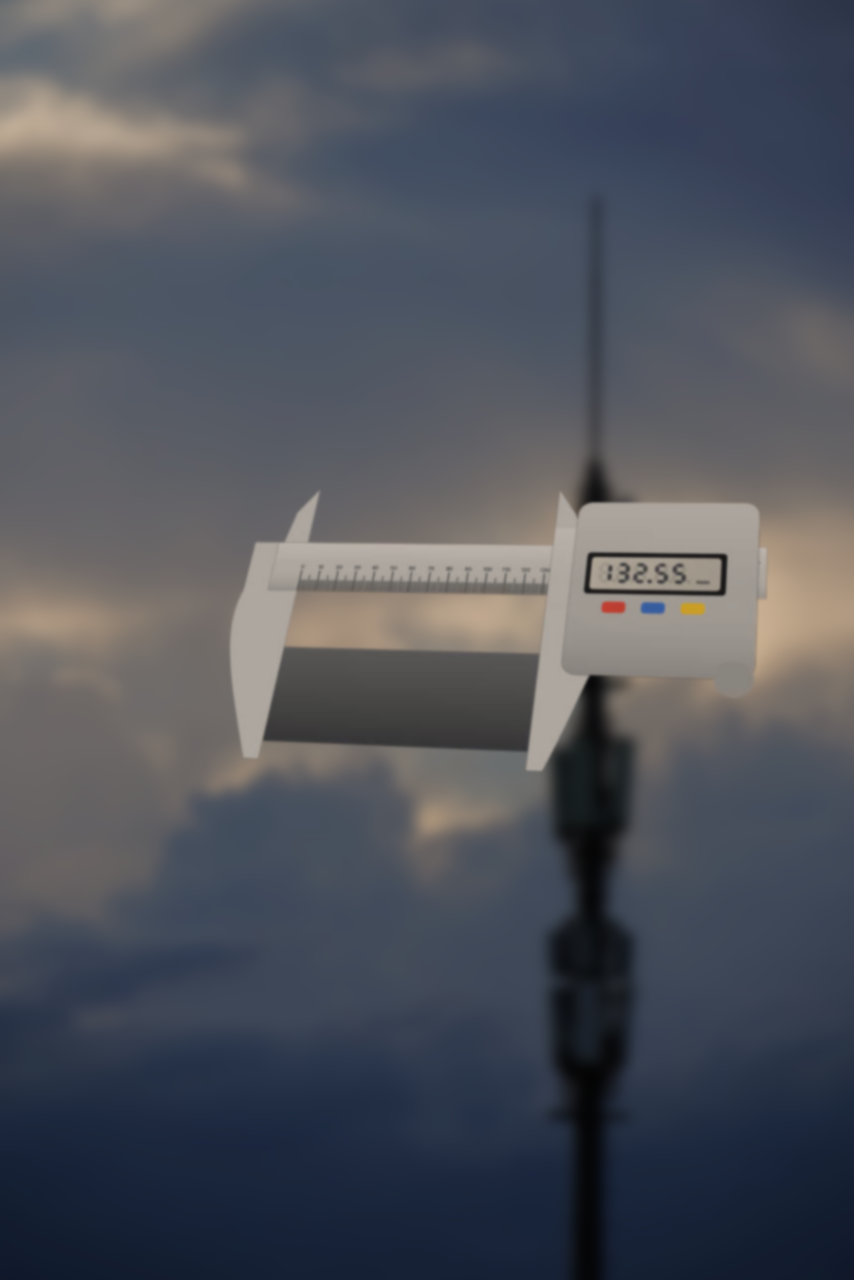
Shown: value=132.55 unit=mm
